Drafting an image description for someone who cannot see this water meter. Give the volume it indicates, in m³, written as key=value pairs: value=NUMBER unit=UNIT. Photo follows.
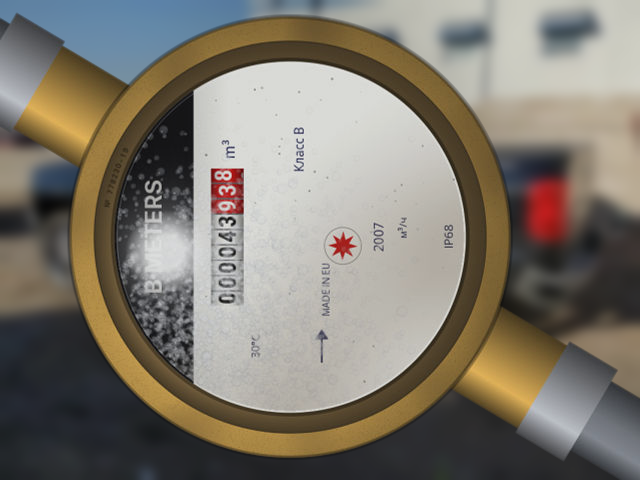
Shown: value=43.938 unit=m³
